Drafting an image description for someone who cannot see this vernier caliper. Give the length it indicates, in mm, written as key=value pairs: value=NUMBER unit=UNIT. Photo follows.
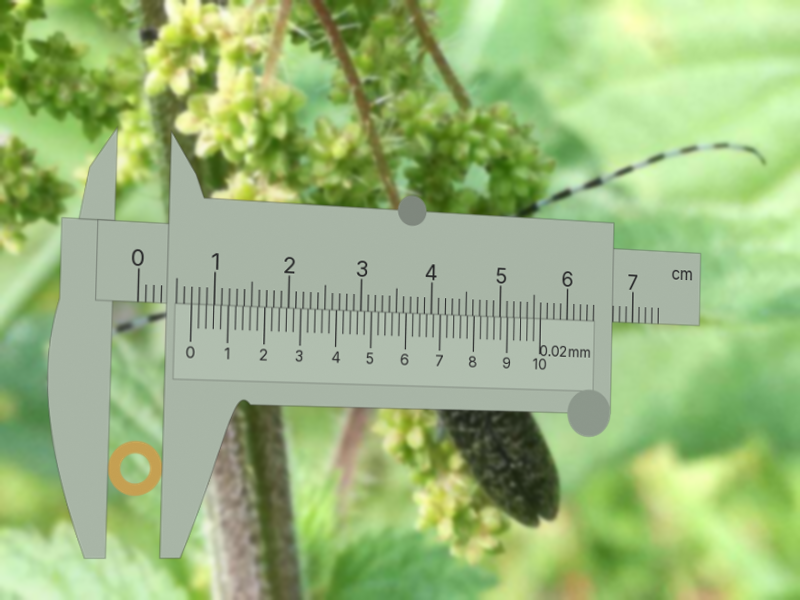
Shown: value=7.0 unit=mm
